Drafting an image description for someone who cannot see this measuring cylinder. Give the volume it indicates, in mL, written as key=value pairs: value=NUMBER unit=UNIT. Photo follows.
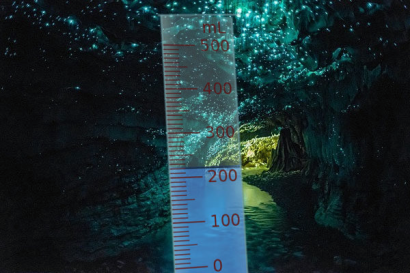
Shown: value=220 unit=mL
